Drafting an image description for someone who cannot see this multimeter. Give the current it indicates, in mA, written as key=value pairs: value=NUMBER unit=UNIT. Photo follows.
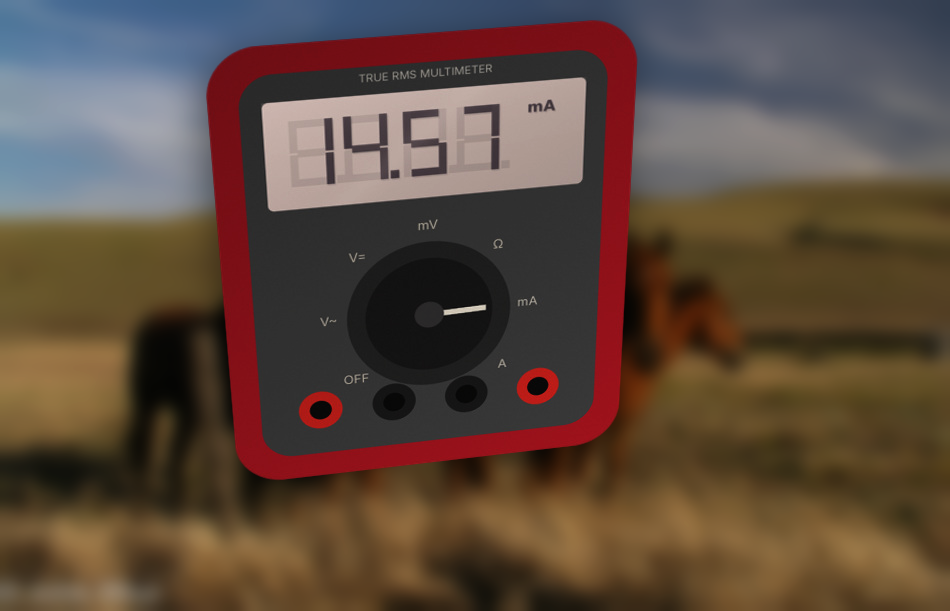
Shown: value=14.57 unit=mA
